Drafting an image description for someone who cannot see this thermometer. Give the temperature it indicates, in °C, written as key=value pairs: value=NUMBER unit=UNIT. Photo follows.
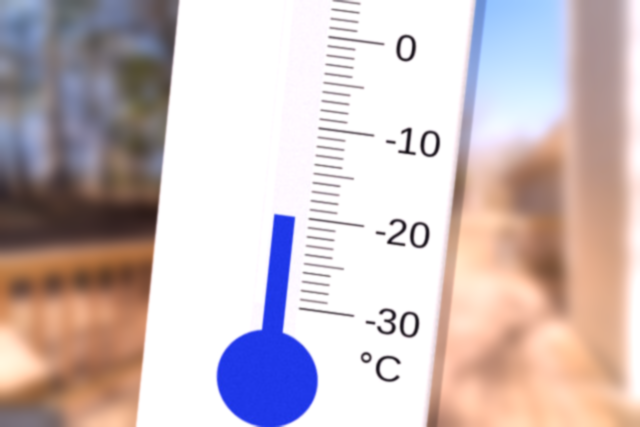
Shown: value=-20 unit=°C
